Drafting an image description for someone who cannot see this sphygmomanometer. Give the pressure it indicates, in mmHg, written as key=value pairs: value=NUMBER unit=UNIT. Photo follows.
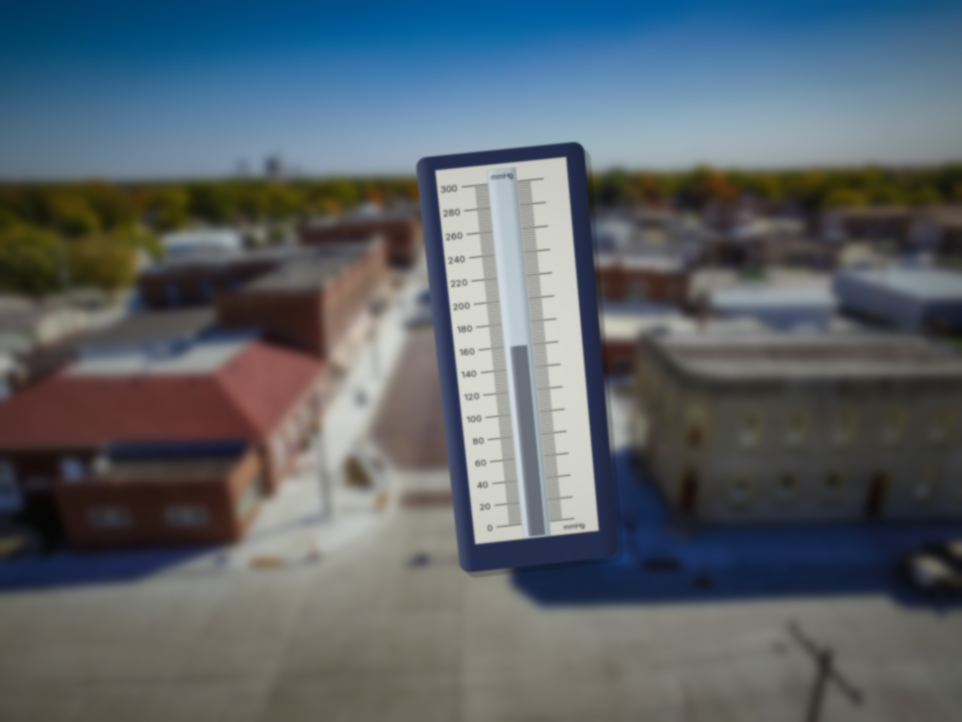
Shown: value=160 unit=mmHg
